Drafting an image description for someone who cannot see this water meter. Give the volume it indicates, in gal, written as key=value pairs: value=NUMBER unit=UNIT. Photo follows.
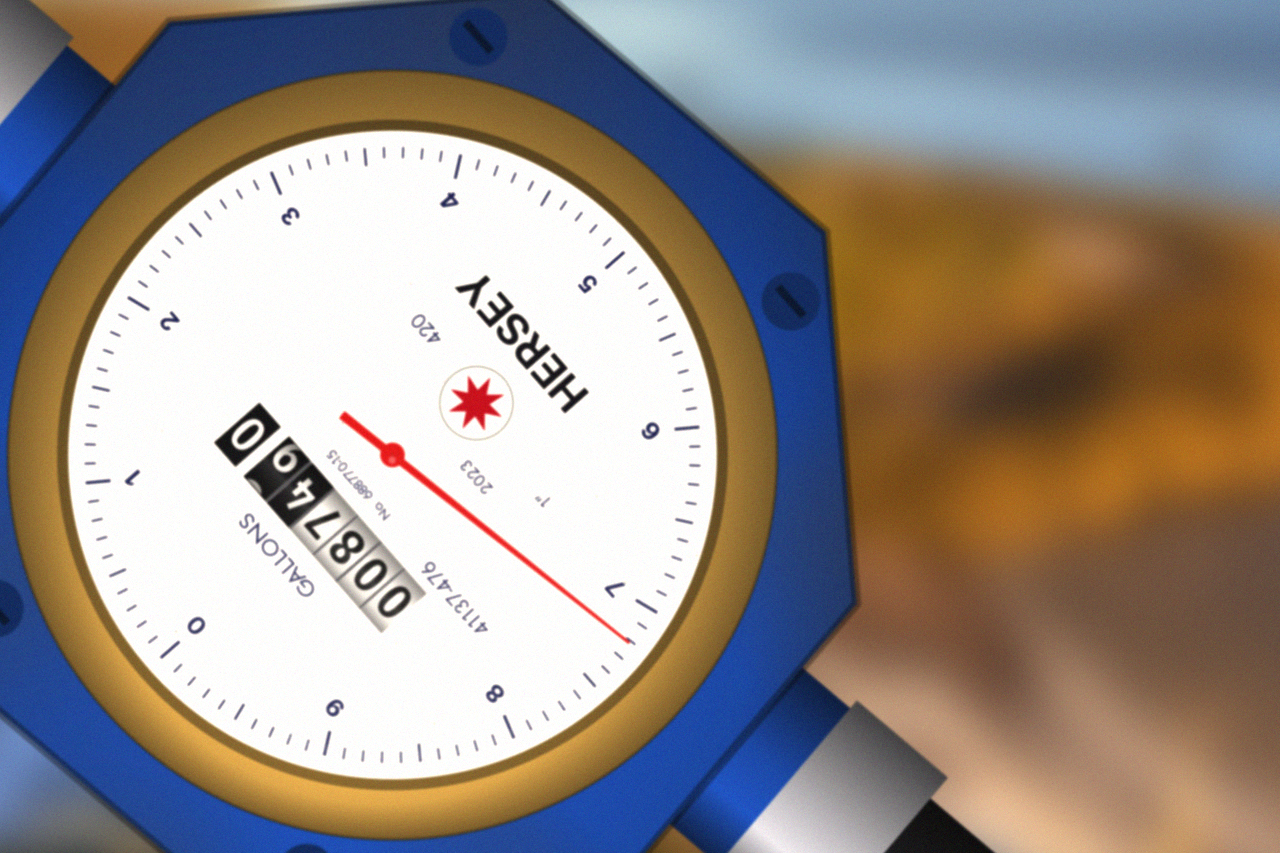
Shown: value=87487.2 unit=gal
